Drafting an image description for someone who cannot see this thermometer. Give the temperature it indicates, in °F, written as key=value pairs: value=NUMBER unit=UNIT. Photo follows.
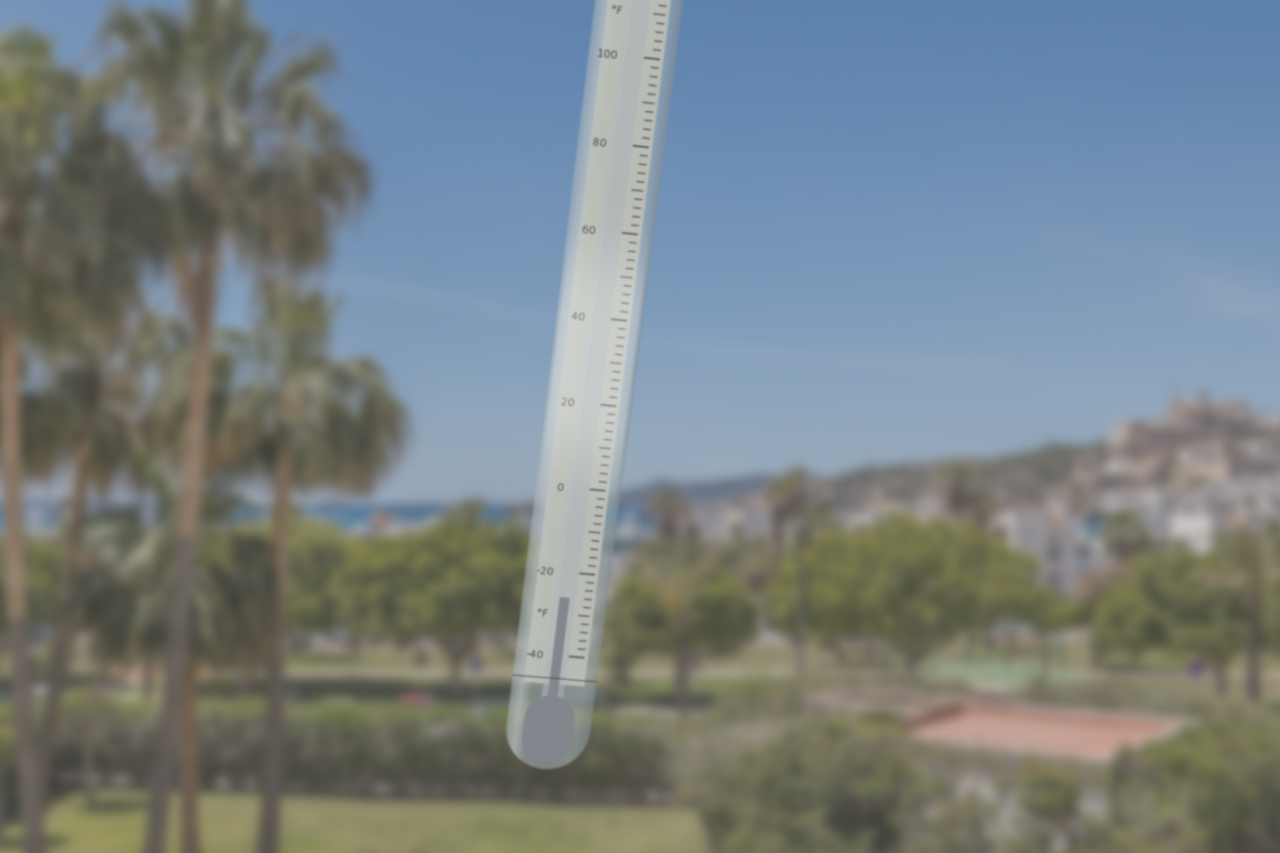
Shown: value=-26 unit=°F
